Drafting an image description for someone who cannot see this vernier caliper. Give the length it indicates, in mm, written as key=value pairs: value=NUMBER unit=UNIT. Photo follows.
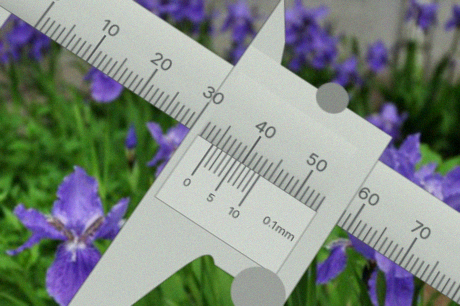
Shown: value=34.4 unit=mm
